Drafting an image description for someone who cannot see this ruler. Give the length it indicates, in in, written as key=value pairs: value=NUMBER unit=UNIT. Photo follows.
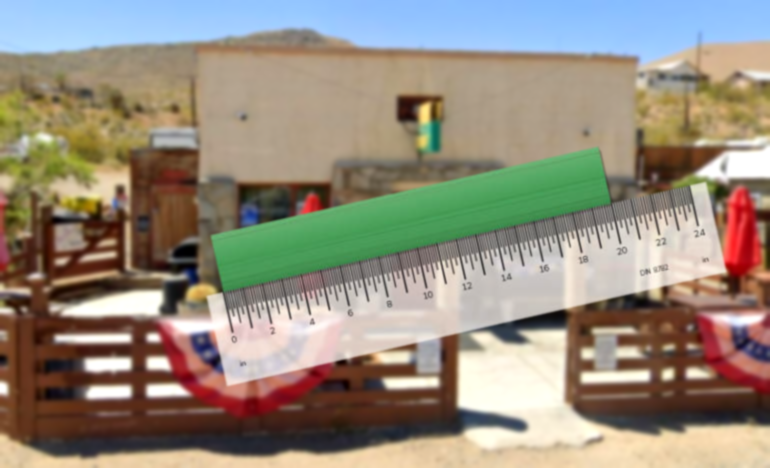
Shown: value=20 unit=in
